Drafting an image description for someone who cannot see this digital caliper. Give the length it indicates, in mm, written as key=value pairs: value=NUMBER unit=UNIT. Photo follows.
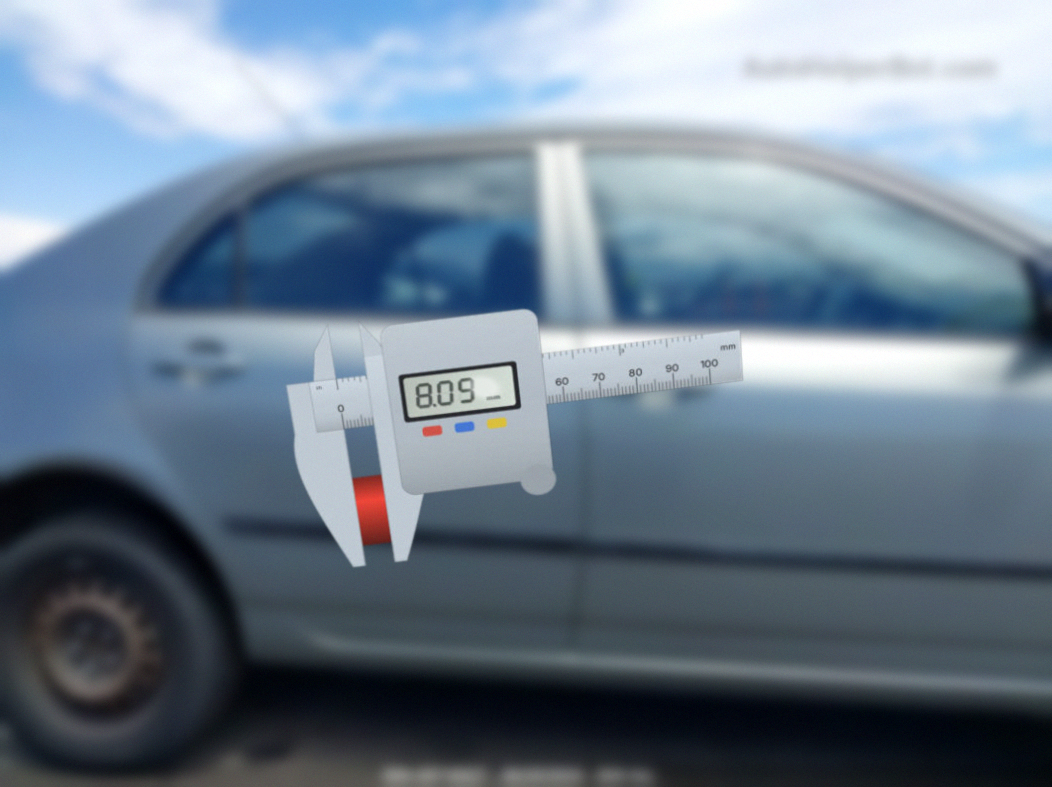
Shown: value=8.09 unit=mm
